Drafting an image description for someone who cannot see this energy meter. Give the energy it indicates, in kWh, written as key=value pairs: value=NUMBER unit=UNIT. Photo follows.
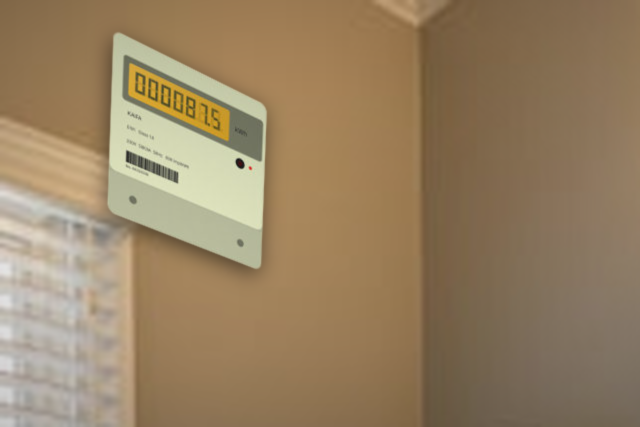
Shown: value=87.5 unit=kWh
